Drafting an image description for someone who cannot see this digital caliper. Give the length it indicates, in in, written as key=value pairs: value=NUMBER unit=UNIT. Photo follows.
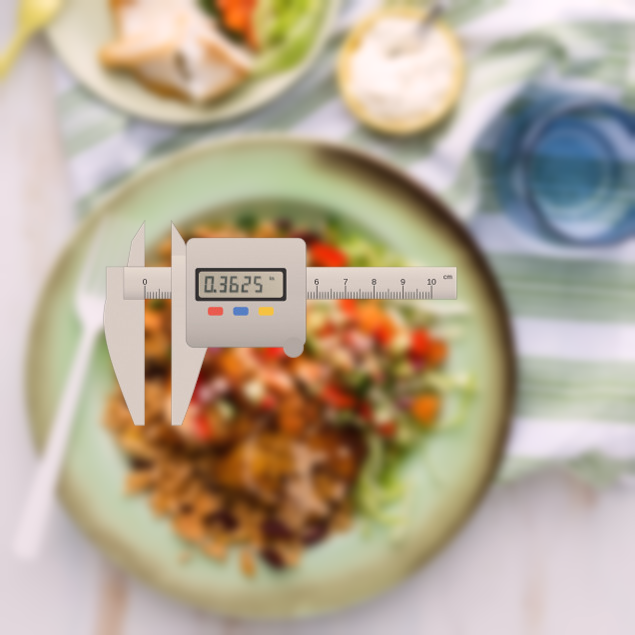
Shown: value=0.3625 unit=in
